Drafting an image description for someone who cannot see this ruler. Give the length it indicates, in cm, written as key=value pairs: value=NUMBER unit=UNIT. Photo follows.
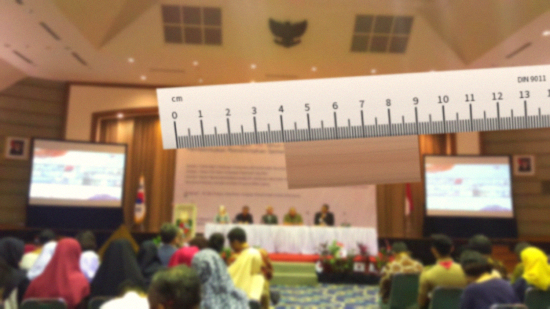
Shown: value=5 unit=cm
